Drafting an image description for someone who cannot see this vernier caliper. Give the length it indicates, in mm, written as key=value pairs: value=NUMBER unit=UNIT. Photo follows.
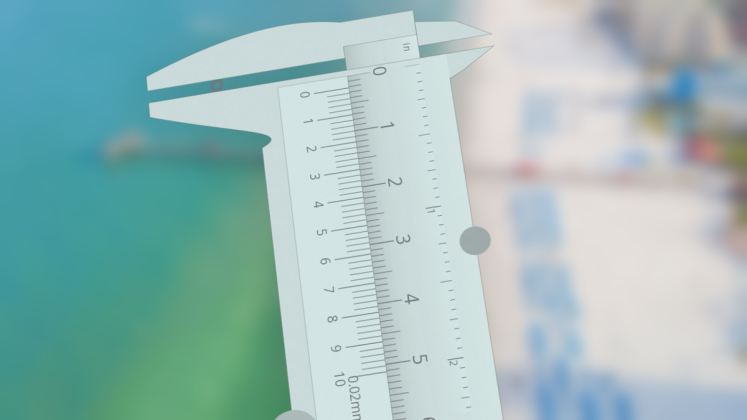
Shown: value=2.2 unit=mm
